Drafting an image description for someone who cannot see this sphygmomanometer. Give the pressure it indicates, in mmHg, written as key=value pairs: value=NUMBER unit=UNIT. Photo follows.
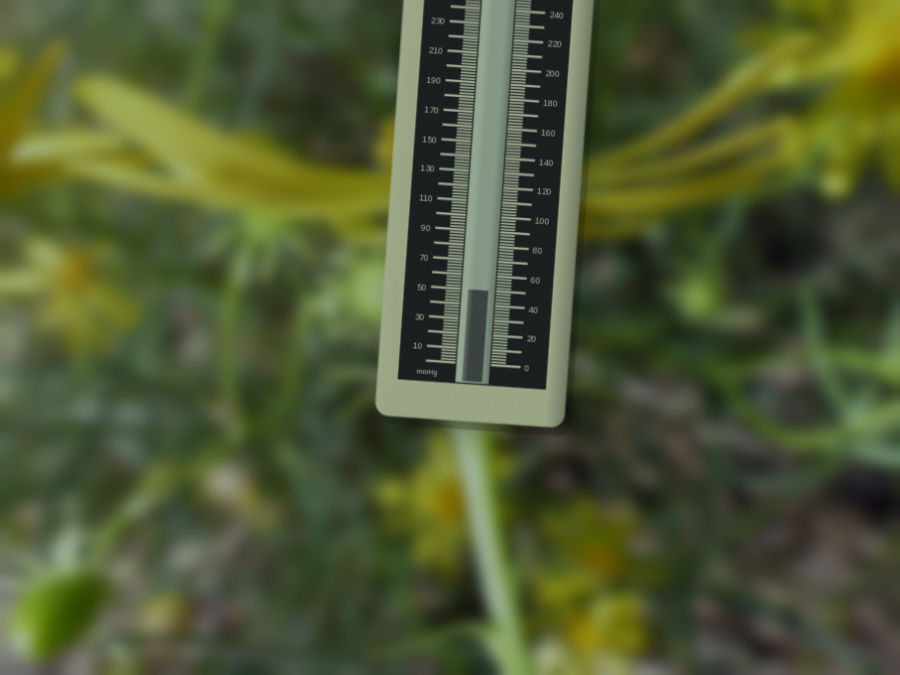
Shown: value=50 unit=mmHg
